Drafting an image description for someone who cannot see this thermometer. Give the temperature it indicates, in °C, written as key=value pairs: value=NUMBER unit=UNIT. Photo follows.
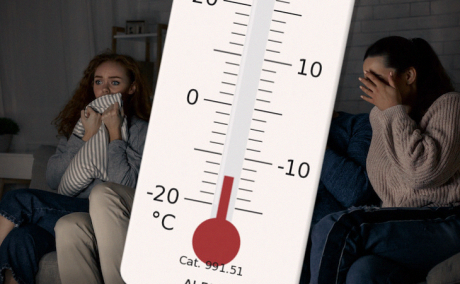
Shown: value=-14 unit=°C
